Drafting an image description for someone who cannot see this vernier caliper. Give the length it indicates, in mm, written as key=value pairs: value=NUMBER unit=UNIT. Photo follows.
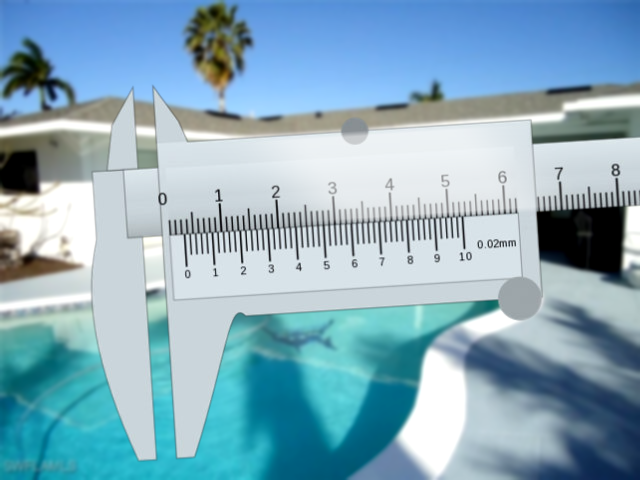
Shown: value=3.5 unit=mm
